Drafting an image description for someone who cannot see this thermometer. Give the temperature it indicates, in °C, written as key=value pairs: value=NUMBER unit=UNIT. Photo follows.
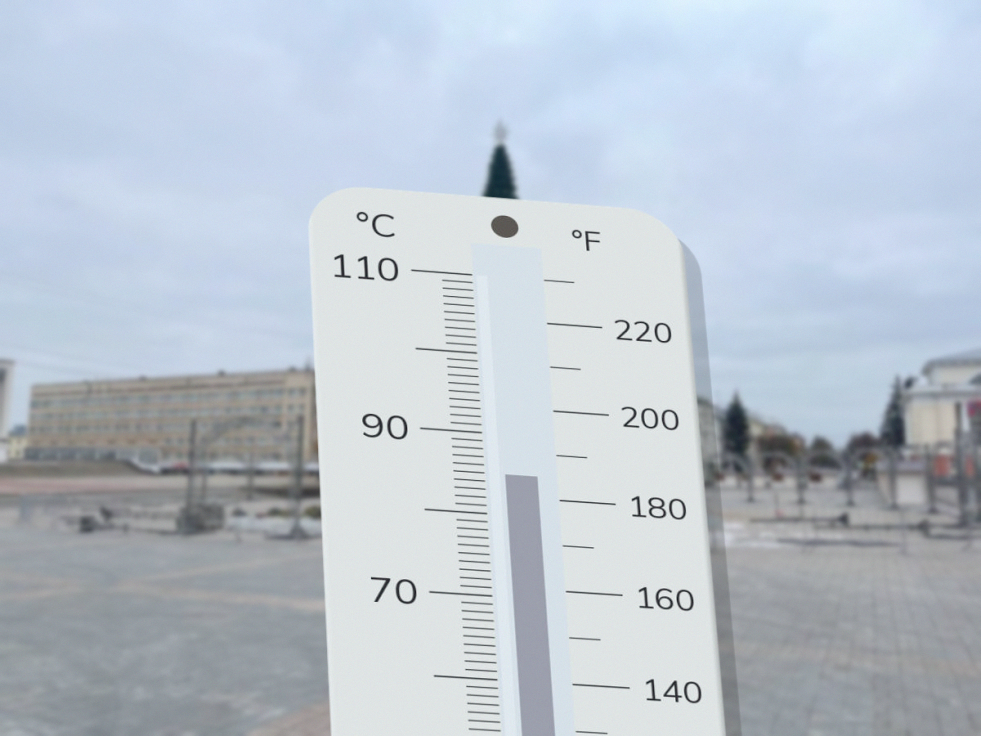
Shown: value=85 unit=°C
